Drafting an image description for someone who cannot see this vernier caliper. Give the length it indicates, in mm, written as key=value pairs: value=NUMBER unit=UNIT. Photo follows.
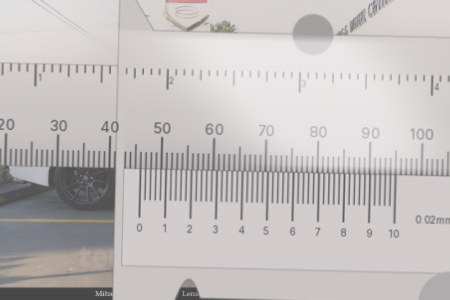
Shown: value=46.0 unit=mm
